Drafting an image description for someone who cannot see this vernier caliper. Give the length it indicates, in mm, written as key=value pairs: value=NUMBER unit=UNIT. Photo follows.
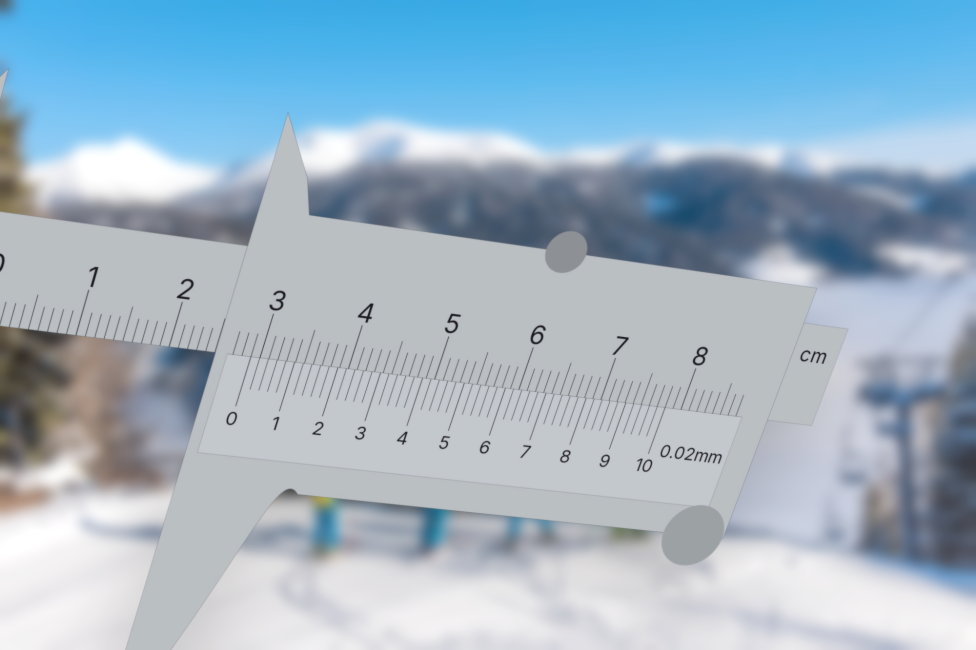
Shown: value=29.0 unit=mm
